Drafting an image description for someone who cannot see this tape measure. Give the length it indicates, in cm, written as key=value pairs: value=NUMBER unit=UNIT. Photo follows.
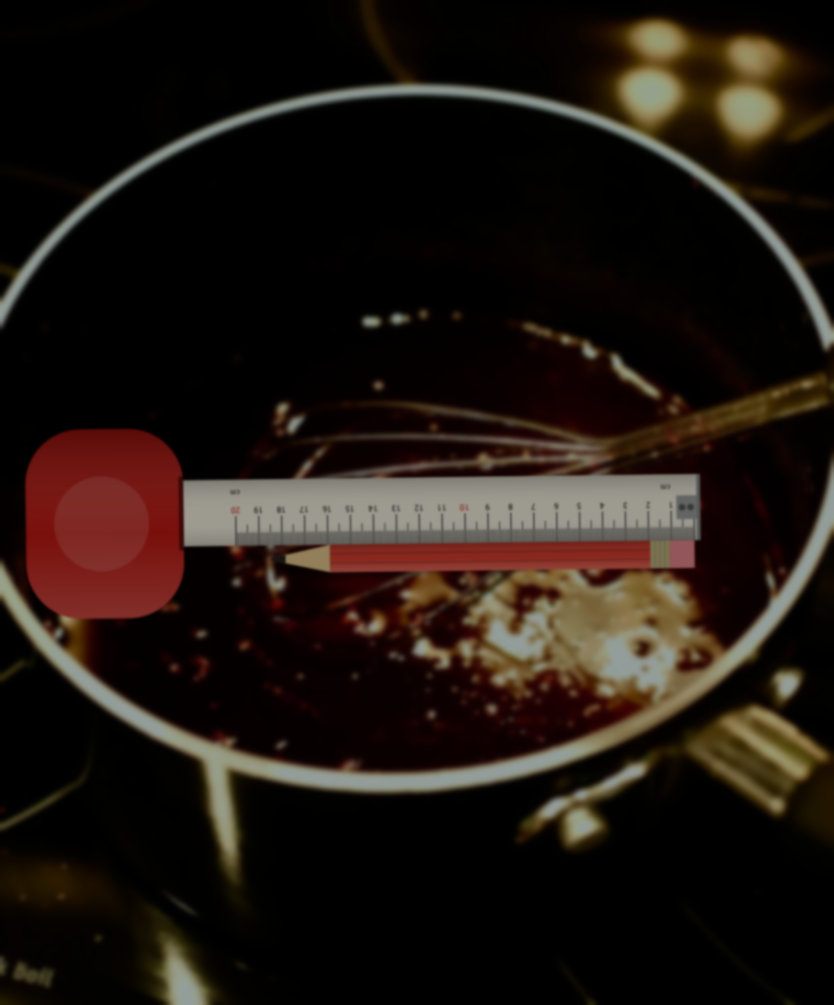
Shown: value=18.5 unit=cm
